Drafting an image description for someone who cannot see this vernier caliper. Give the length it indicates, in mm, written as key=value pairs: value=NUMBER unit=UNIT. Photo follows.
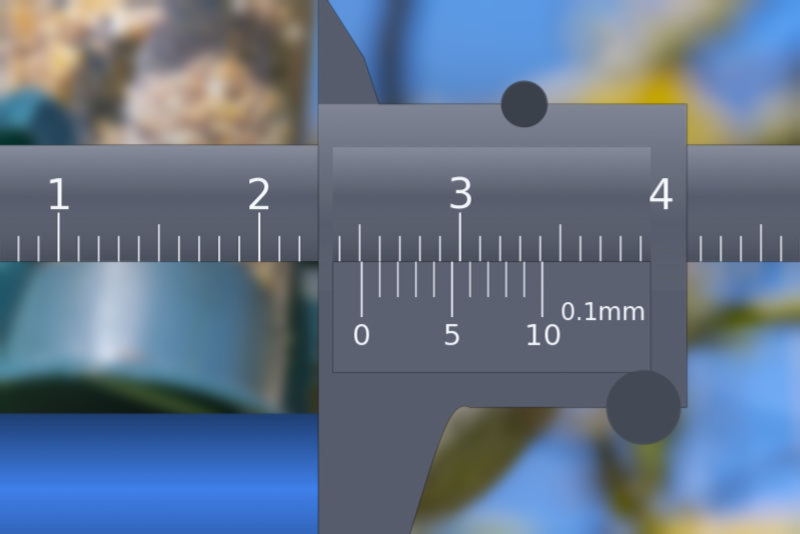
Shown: value=25.1 unit=mm
